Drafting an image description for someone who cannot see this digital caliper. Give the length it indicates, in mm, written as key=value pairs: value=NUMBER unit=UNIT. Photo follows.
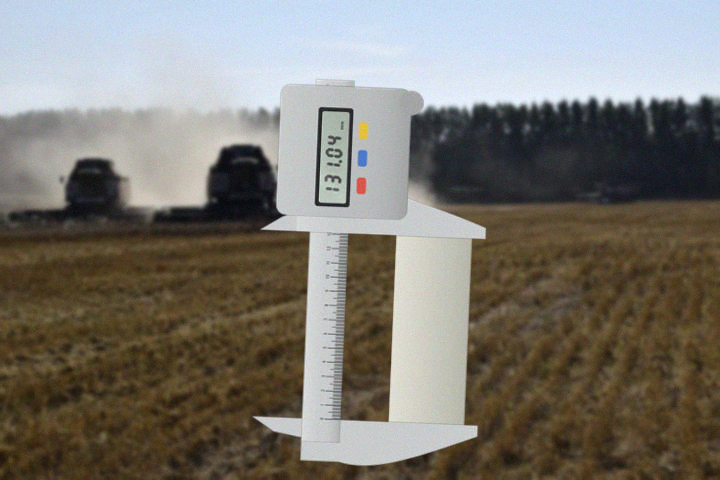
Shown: value=131.04 unit=mm
